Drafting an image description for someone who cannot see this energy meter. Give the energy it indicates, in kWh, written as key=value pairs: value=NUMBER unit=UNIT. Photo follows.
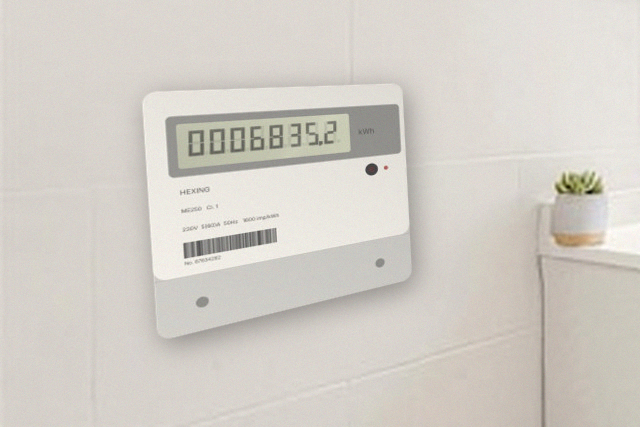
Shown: value=6835.2 unit=kWh
